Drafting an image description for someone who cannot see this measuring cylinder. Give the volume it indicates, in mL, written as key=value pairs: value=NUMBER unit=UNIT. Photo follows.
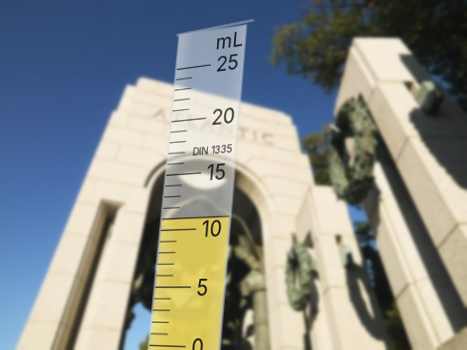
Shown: value=11 unit=mL
